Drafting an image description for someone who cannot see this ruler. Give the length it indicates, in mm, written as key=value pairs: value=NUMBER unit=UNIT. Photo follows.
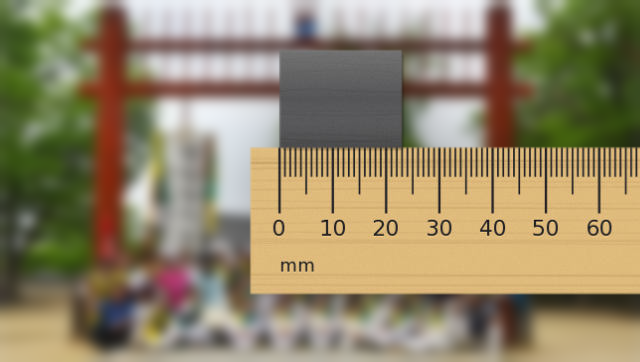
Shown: value=23 unit=mm
